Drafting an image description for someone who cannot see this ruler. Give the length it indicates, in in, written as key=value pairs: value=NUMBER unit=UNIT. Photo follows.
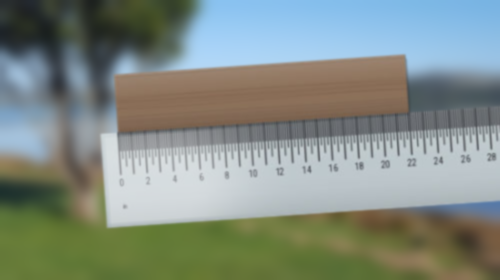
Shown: value=22 unit=in
